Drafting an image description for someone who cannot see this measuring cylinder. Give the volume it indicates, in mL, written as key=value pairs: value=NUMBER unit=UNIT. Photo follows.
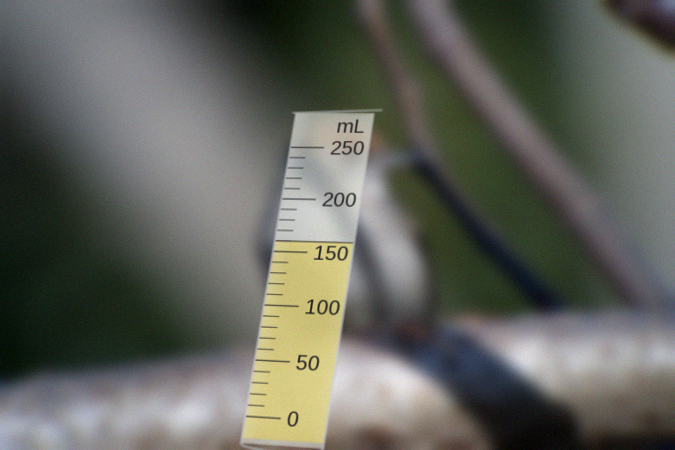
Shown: value=160 unit=mL
